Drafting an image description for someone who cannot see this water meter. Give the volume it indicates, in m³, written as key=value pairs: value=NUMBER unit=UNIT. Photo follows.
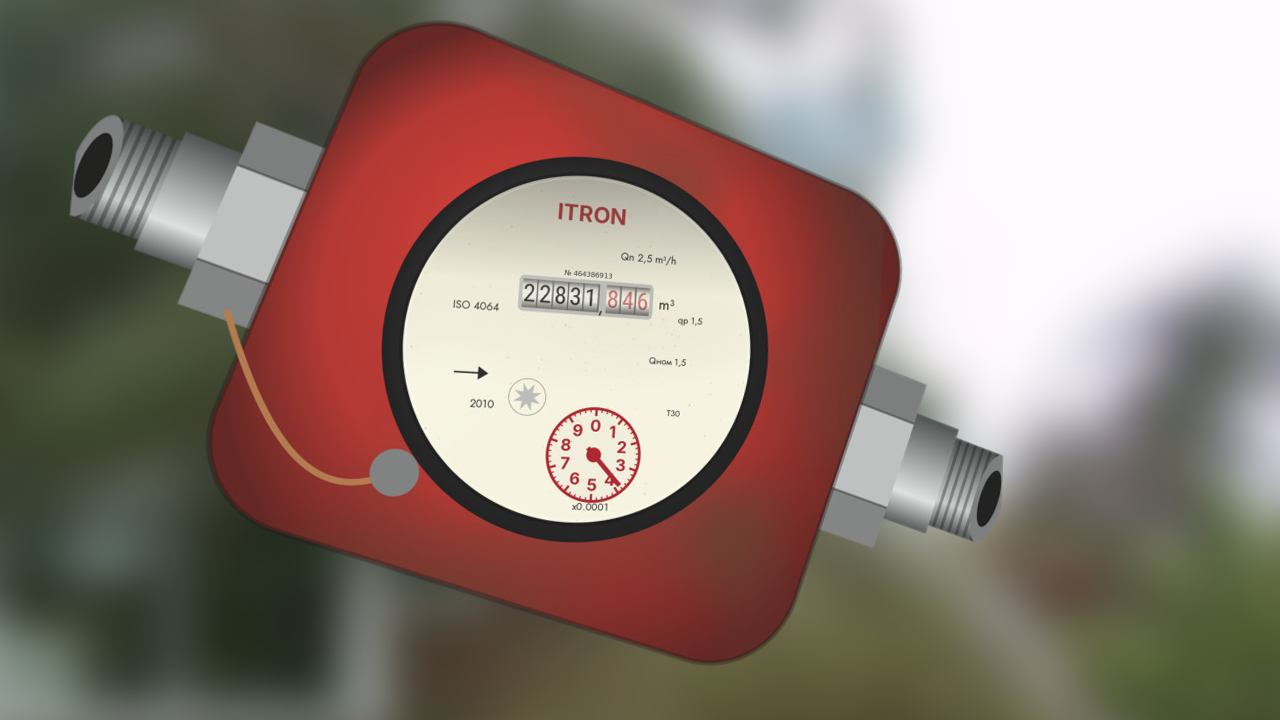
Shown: value=22831.8463 unit=m³
